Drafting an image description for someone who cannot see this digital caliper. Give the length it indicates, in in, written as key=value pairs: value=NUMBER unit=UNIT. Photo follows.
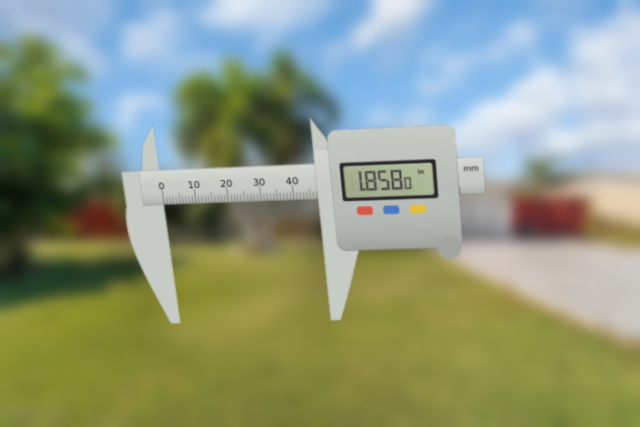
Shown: value=1.8580 unit=in
